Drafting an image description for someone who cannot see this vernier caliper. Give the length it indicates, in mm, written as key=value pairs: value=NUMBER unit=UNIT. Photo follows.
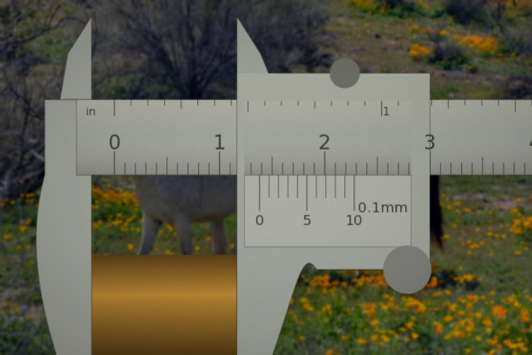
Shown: value=13.8 unit=mm
